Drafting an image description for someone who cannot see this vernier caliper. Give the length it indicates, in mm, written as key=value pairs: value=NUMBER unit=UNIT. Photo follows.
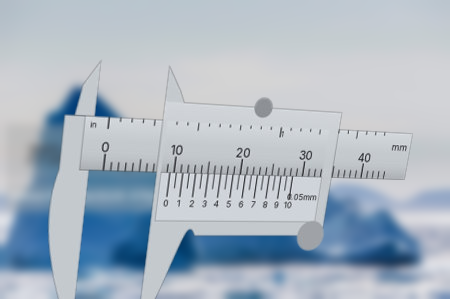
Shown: value=9.4 unit=mm
